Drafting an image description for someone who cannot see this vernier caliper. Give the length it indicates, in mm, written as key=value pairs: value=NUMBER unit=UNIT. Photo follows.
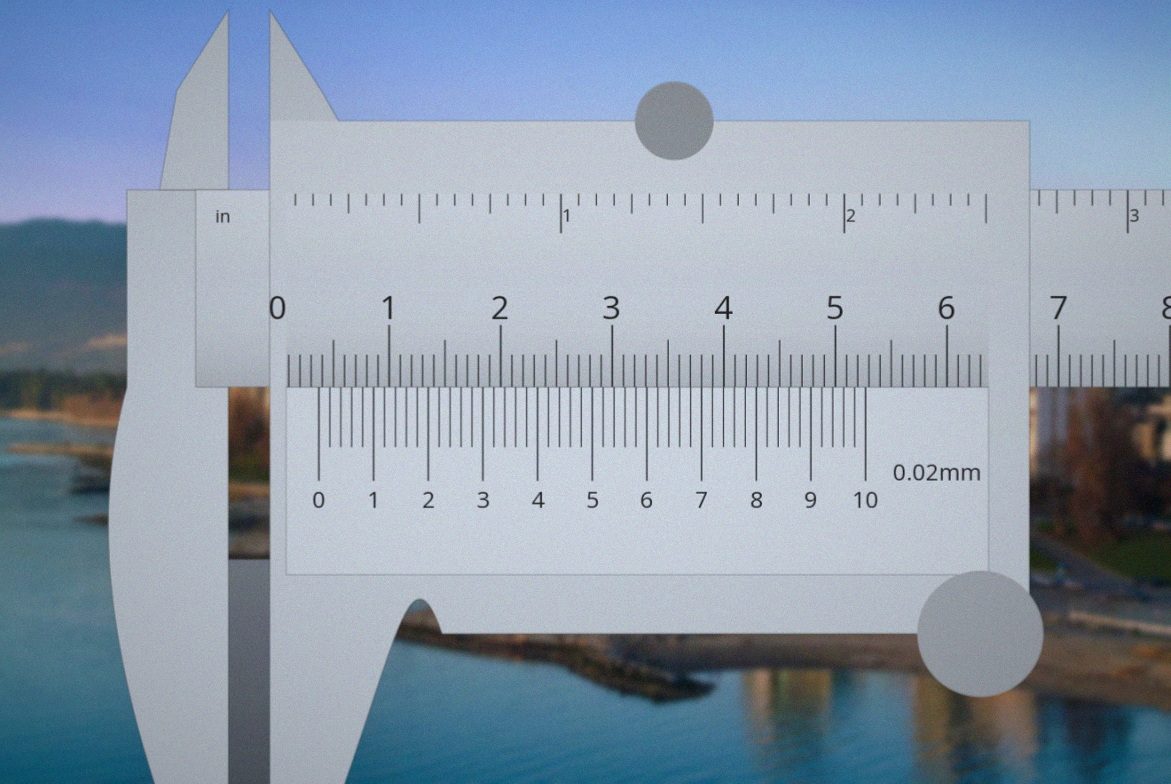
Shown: value=3.7 unit=mm
